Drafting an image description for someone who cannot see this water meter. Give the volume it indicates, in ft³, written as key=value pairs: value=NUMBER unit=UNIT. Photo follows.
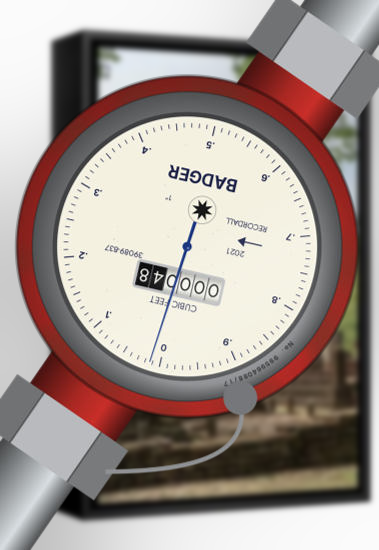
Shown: value=48.01 unit=ft³
